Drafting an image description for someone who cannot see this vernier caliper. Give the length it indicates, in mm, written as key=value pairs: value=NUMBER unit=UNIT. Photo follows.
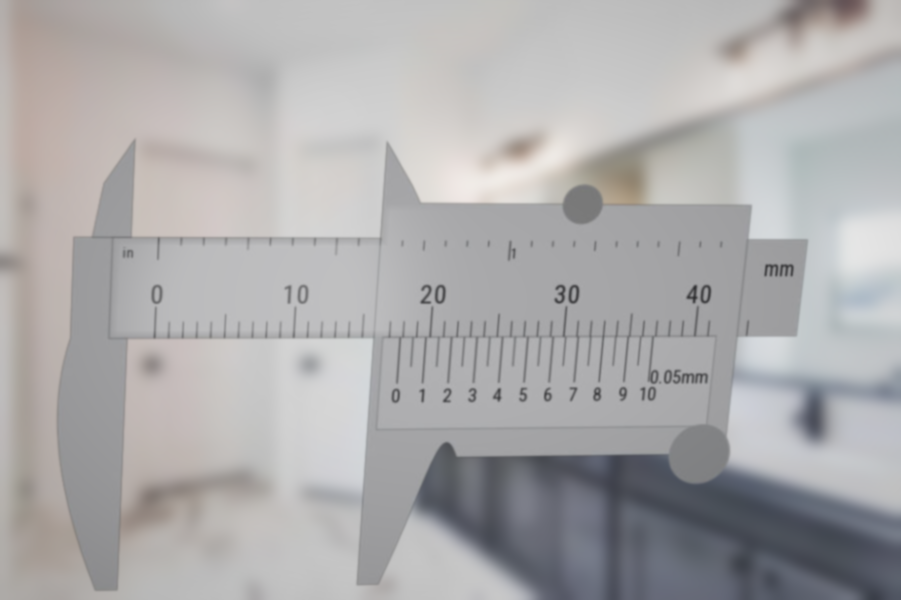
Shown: value=17.8 unit=mm
